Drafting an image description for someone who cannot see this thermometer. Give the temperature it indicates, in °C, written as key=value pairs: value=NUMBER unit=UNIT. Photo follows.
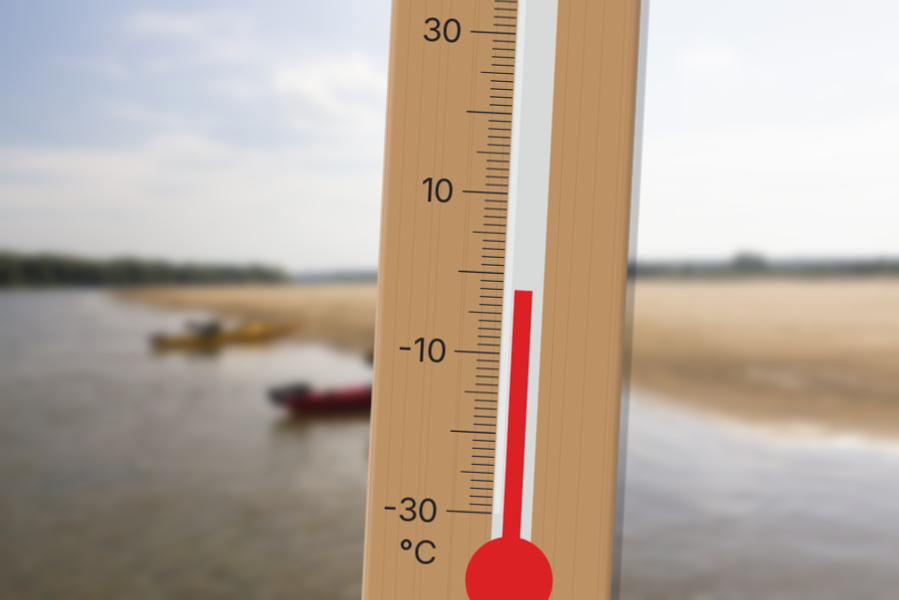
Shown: value=-2 unit=°C
